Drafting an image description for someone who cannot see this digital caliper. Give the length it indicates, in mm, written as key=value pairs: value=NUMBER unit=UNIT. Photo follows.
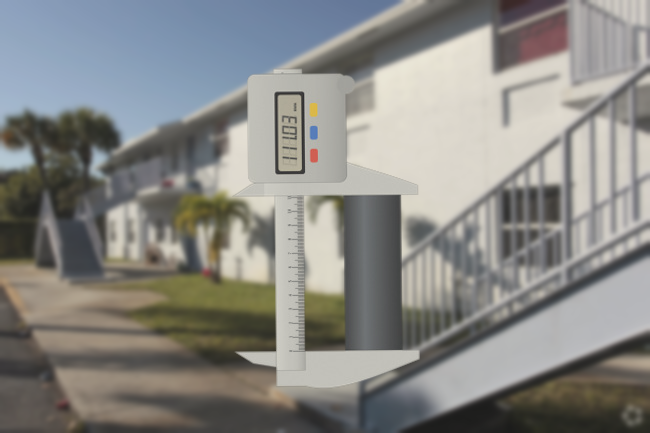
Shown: value=111.03 unit=mm
